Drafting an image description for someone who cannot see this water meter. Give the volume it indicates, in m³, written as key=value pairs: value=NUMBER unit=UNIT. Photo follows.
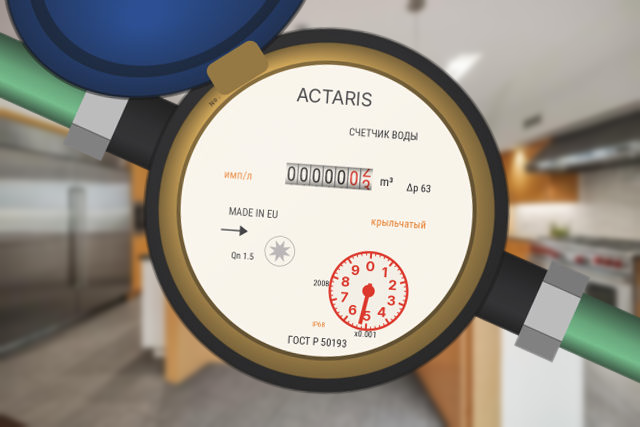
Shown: value=0.025 unit=m³
